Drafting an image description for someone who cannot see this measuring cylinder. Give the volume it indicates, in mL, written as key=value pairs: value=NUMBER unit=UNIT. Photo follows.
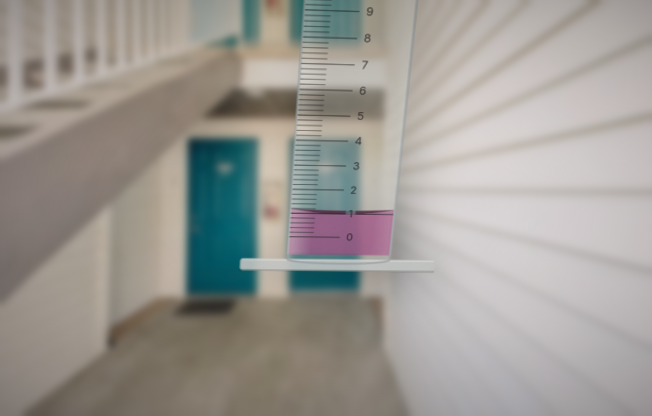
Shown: value=1 unit=mL
